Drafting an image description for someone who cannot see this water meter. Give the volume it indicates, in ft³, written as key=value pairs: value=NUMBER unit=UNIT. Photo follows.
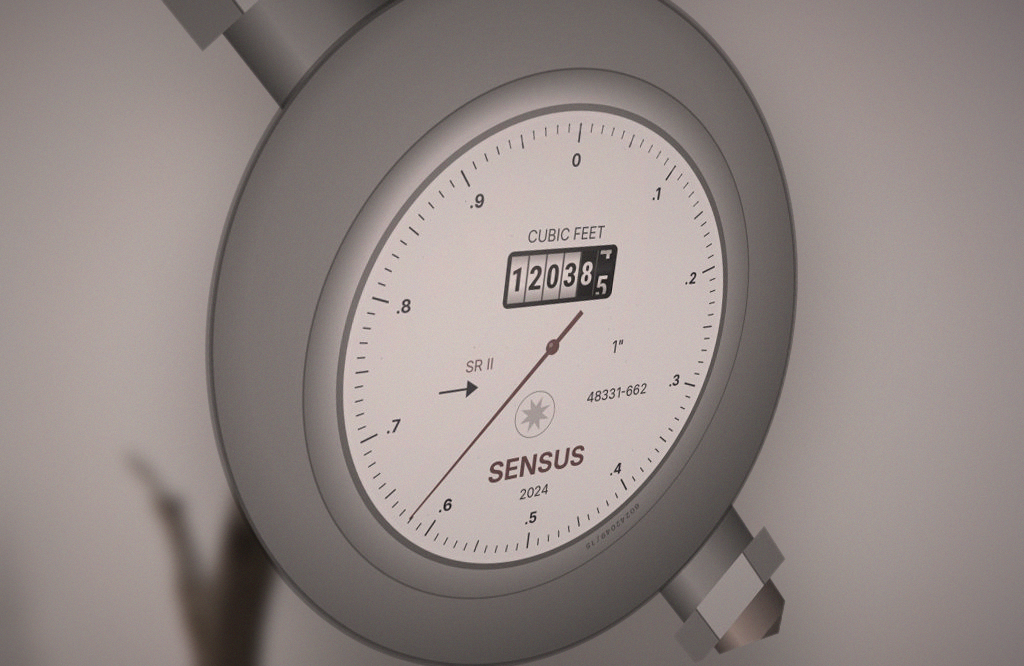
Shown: value=120384.62 unit=ft³
